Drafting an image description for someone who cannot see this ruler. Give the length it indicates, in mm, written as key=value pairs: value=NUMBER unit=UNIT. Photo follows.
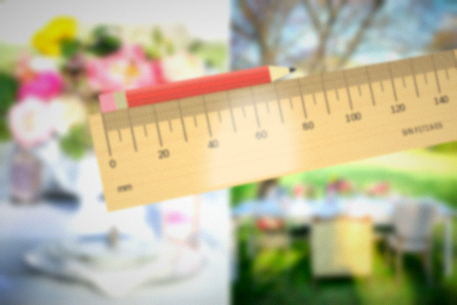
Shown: value=80 unit=mm
